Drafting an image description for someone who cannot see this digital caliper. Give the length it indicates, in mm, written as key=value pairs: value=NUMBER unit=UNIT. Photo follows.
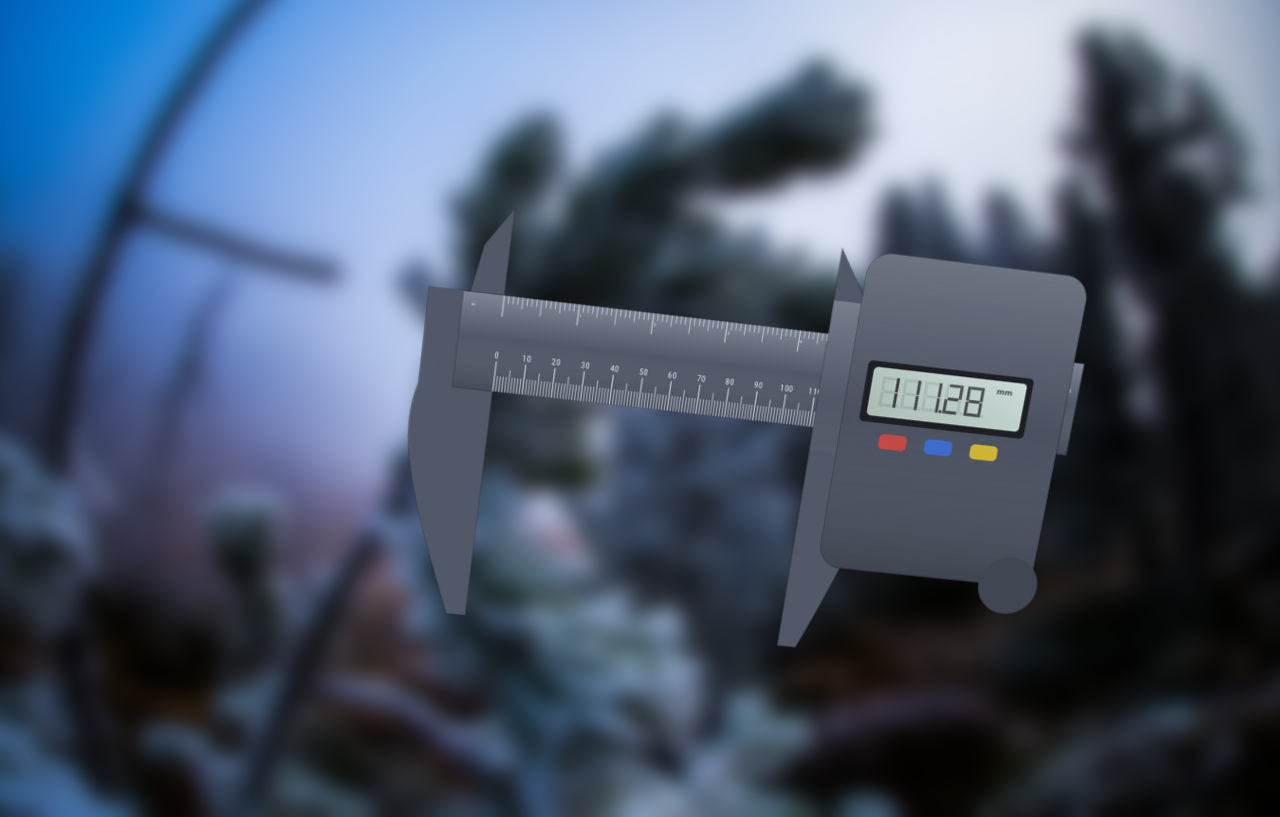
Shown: value=111.28 unit=mm
